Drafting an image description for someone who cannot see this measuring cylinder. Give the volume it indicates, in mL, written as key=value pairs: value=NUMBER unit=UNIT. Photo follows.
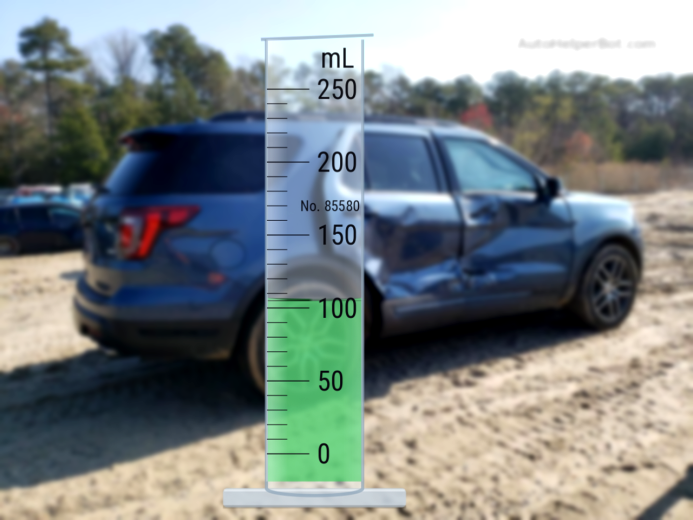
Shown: value=105 unit=mL
